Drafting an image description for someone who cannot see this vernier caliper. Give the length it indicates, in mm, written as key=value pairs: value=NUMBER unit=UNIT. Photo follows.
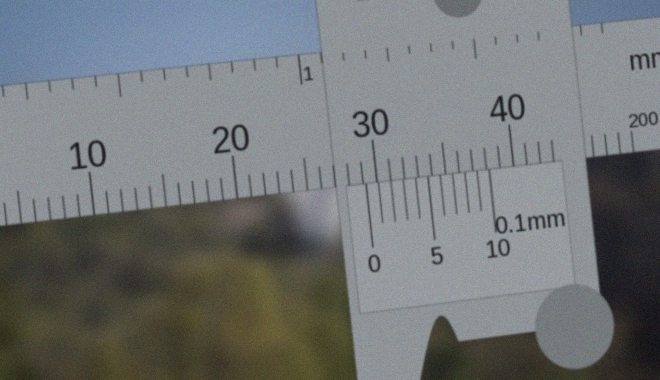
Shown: value=29.2 unit=mm
